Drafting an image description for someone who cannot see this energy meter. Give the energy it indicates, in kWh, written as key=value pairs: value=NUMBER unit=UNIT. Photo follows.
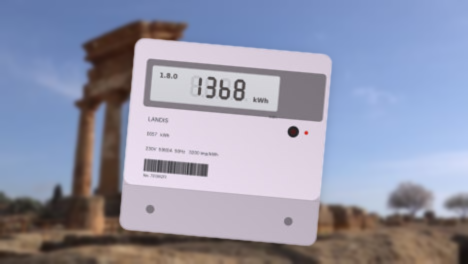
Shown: value=1368 unit=kWh
